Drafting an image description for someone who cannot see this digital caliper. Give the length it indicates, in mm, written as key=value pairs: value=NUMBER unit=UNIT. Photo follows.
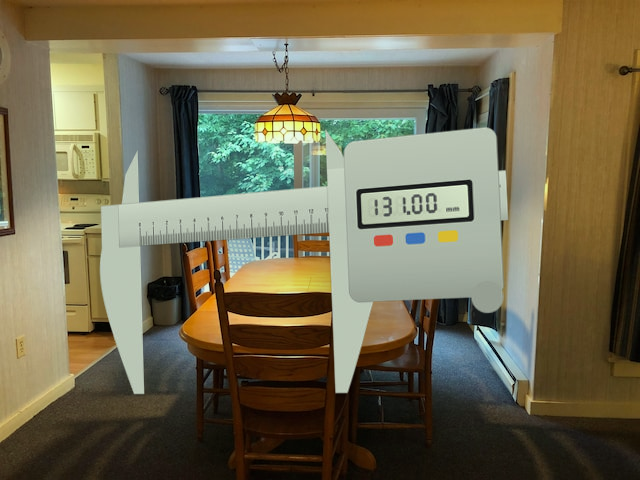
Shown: value=131.00 unit=mm
